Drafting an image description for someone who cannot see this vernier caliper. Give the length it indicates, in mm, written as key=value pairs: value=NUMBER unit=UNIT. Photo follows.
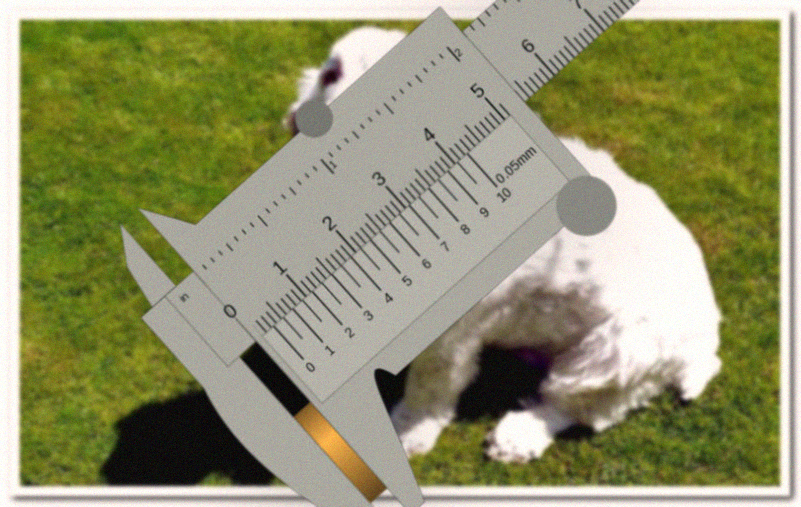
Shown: value=3.4 unit=mm
